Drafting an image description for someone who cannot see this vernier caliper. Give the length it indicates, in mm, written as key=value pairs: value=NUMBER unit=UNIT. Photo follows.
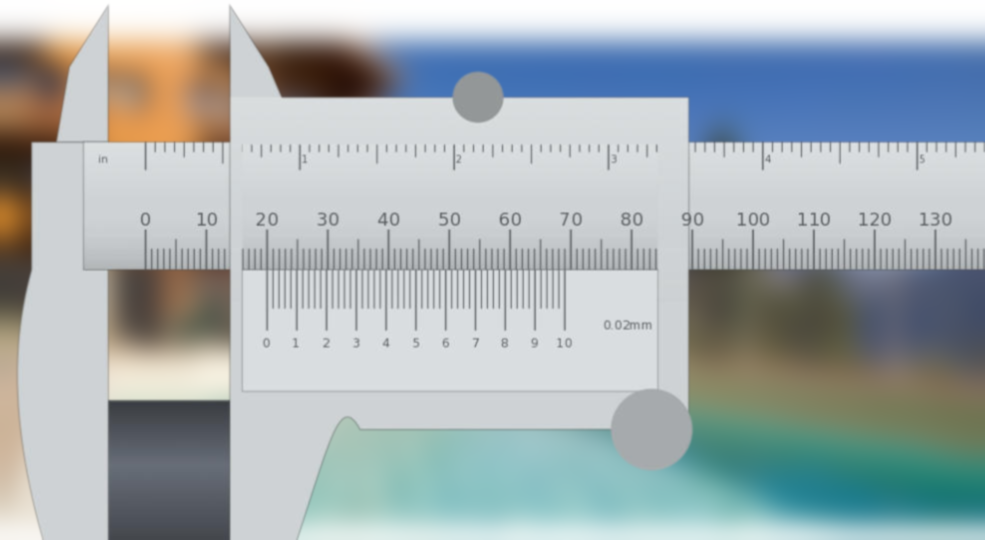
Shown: value=20.0 unit=mm
